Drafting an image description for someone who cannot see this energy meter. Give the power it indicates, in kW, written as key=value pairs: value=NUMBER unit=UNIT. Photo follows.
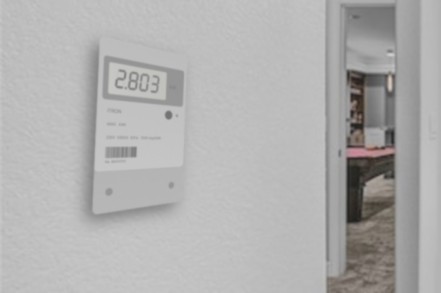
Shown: value=2.803 unit=kW
